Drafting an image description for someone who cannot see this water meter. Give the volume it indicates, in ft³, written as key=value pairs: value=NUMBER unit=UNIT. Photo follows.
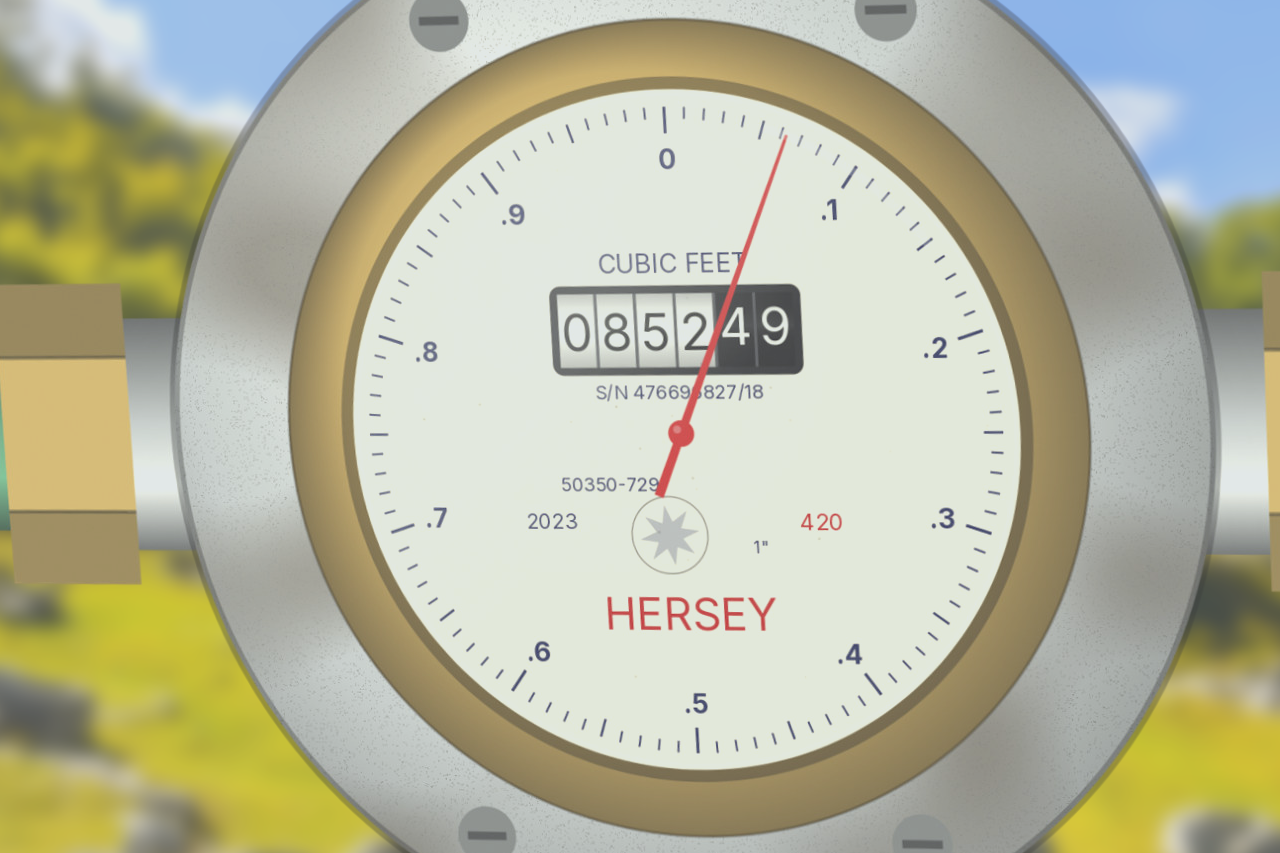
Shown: value=85249.06 unit=ft³
